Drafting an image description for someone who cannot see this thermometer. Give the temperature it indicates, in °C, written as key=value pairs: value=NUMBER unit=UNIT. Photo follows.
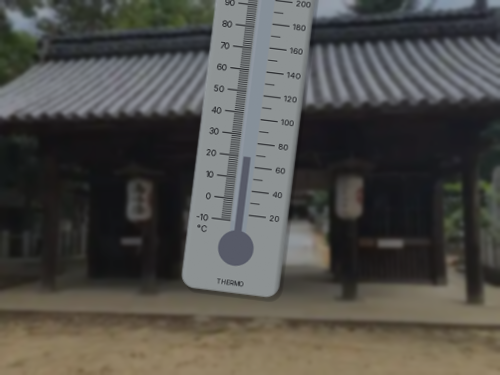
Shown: value=20 unit=°C
